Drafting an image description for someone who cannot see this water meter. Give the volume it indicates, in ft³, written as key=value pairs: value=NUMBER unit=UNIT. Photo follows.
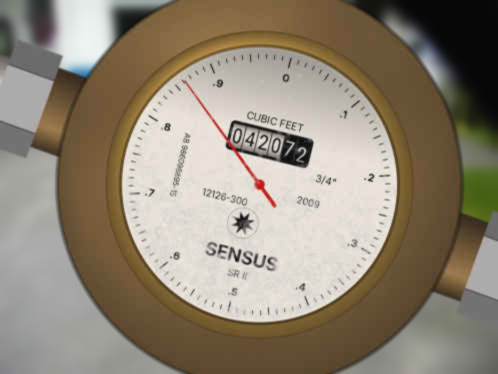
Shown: value=42071.86 unit=ft³
